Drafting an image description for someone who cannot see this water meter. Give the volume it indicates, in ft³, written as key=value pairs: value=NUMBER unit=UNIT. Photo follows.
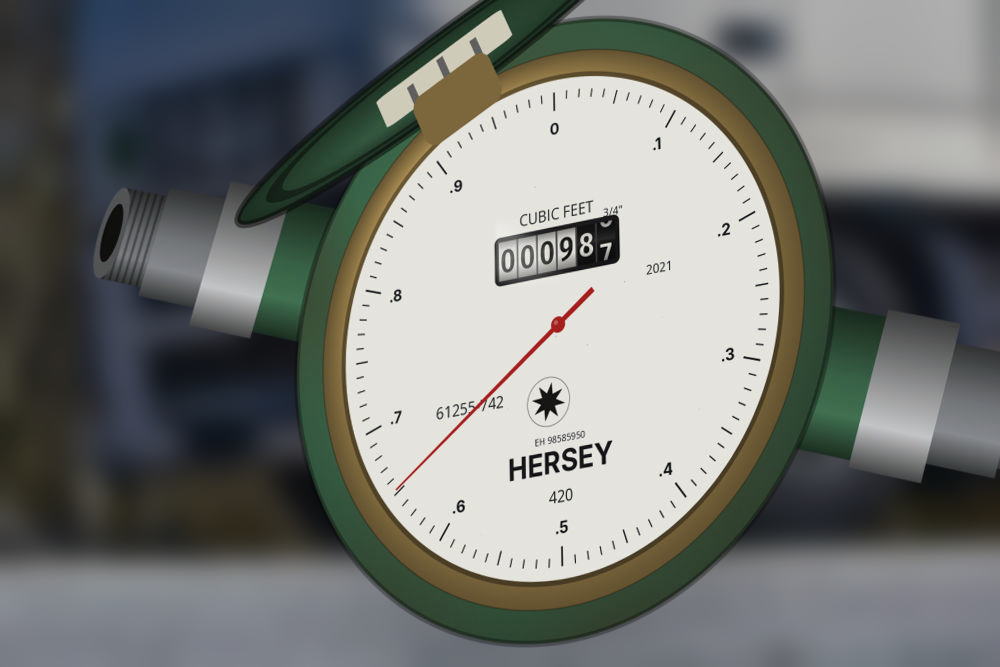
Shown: value=986.65 unit=ft³
